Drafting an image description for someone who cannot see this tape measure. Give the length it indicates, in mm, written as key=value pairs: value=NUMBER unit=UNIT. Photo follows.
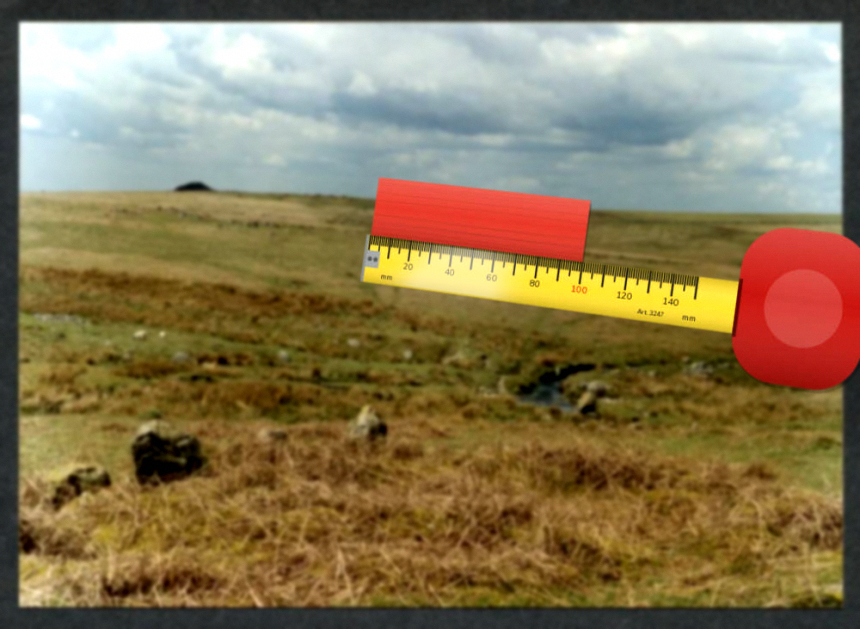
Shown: value=100 unit=mm
